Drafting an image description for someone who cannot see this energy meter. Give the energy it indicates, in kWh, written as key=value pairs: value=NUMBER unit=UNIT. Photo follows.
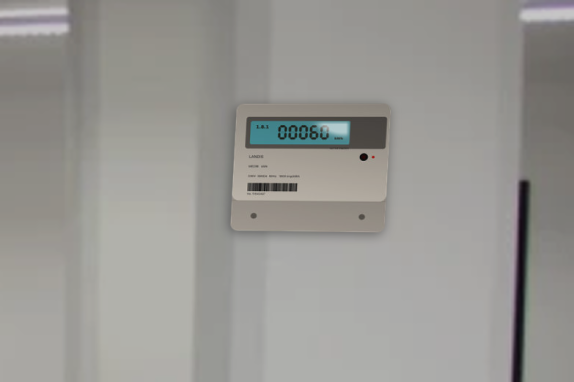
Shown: value=60 unit=kWh
